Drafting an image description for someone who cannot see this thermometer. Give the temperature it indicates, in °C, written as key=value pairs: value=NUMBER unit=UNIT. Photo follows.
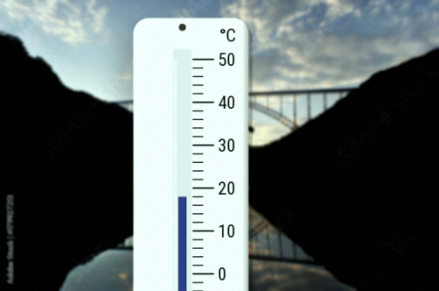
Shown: value=18 unit=°C
